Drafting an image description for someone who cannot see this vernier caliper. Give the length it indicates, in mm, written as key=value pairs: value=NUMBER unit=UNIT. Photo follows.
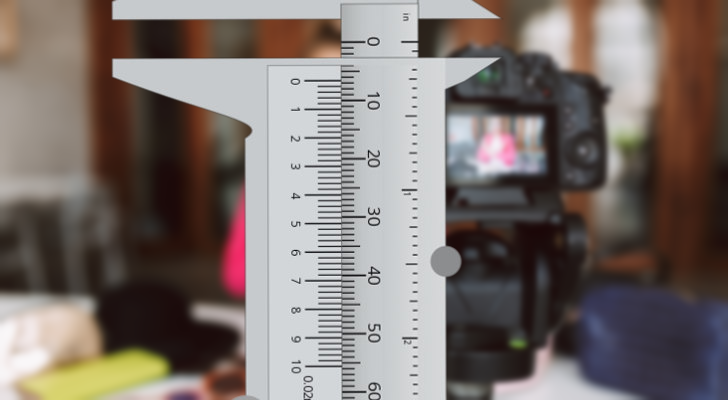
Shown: value=6.6 unit=mm
